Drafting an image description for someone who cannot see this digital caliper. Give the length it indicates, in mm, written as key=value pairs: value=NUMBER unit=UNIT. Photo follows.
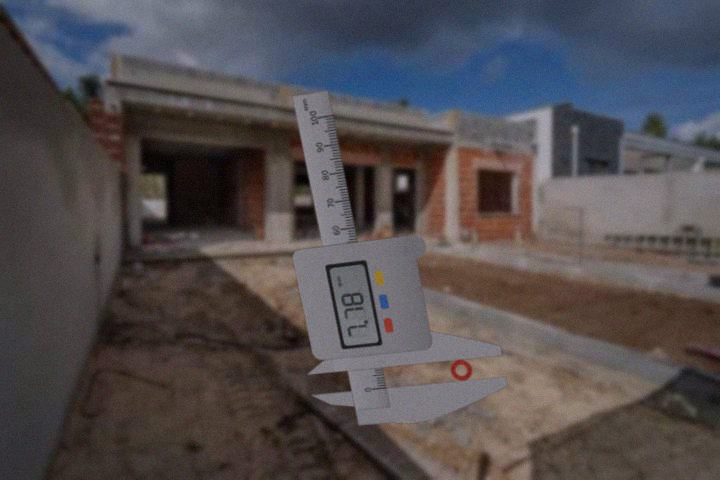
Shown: value=7.78 unit=mm
